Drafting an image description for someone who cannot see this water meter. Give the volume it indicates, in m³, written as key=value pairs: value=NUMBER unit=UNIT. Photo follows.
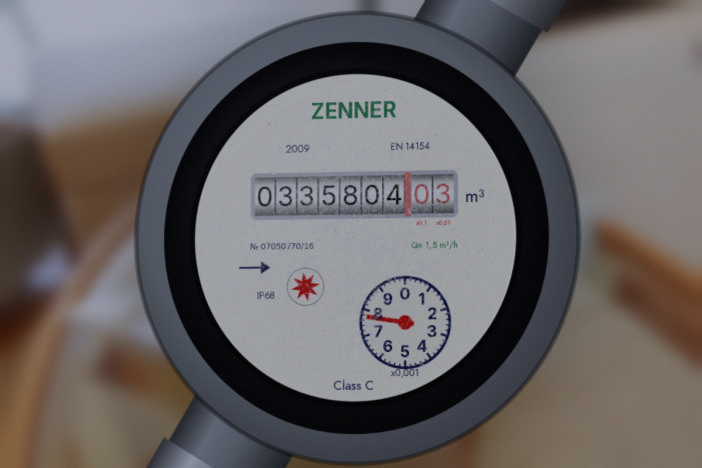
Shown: value=335804.037 unit=m³
